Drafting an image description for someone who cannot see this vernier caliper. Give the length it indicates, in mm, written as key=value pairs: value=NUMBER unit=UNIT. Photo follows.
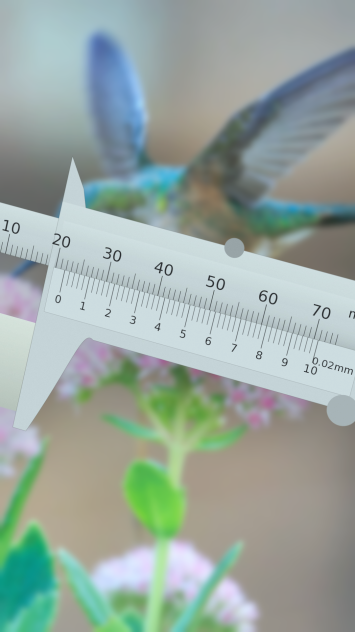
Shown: value=21.8 unit=mm
